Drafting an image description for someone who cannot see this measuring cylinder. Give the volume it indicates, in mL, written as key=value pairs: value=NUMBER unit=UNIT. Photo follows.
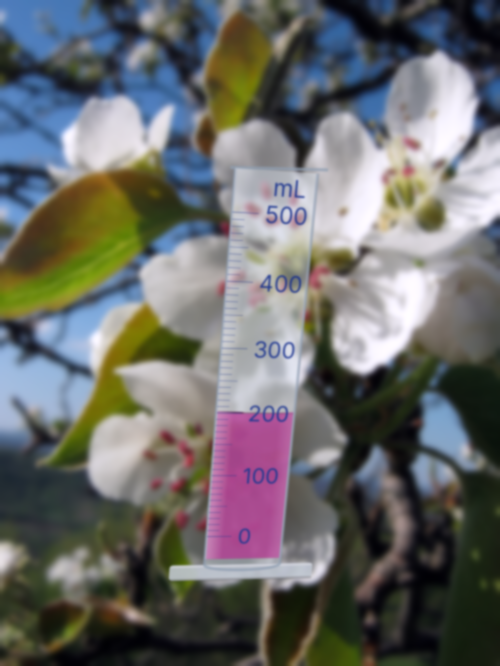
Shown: value=200 unit=mL
